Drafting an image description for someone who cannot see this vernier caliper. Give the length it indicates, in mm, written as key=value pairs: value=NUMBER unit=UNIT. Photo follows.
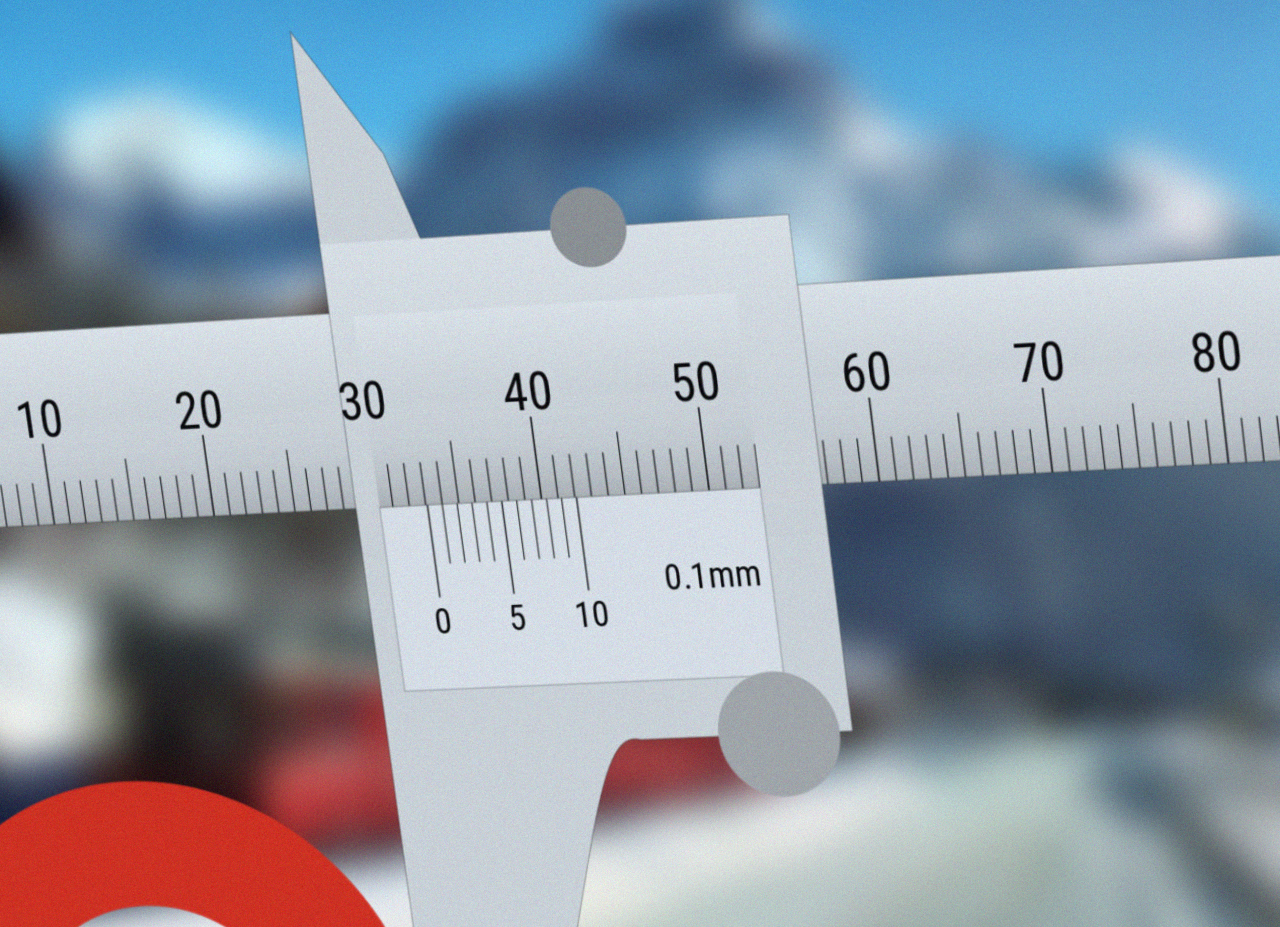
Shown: value=33.1 unit=mm
